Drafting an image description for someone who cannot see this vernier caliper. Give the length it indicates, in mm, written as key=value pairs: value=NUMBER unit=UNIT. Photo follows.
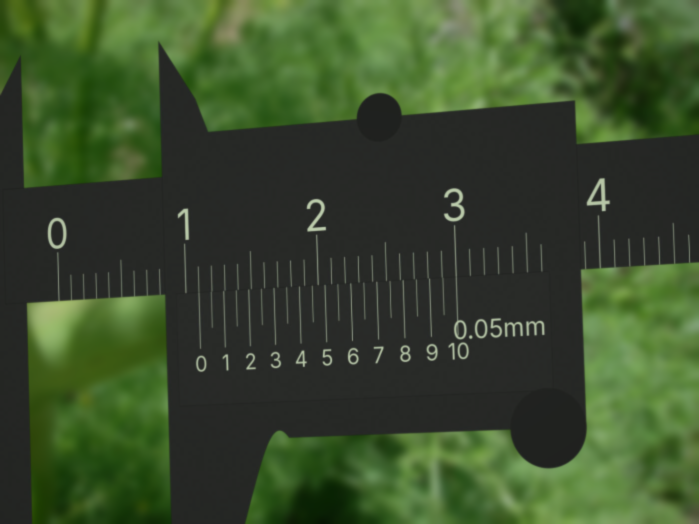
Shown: value=11.0 unit=mm
